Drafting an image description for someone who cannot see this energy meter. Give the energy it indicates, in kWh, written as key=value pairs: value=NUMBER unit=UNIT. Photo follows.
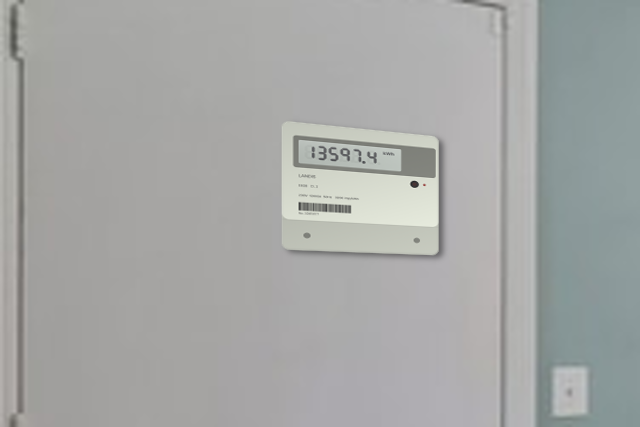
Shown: value=13597.4 unit=kWh
